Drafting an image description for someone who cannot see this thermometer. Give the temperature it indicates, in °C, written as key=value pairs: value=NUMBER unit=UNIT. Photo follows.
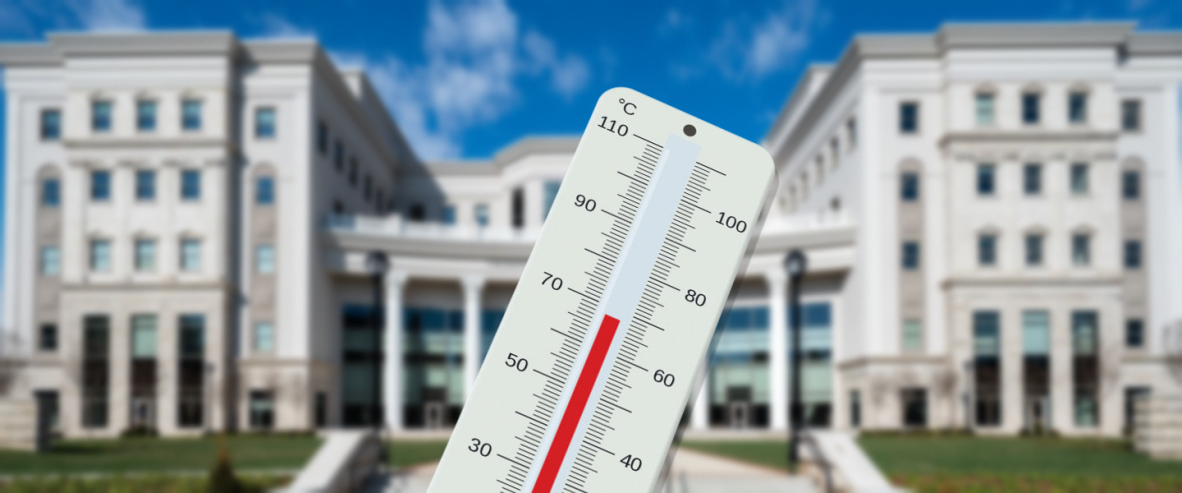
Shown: value=68 unit=°C
